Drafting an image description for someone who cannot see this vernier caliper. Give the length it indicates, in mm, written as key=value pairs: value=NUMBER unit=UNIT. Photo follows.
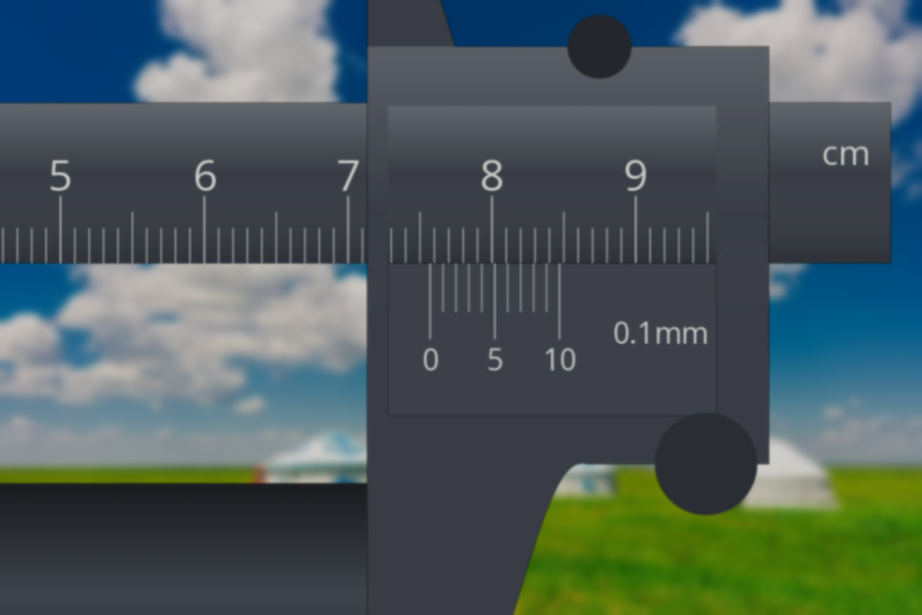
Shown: value=75.7 unit=mm
